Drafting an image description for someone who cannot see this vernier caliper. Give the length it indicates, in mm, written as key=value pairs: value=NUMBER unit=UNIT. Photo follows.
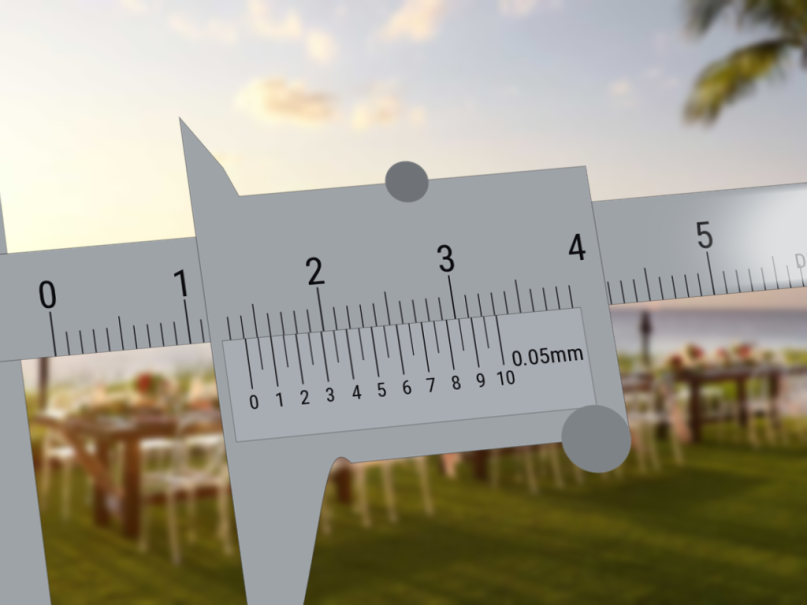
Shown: value=14.1 unit=mm
